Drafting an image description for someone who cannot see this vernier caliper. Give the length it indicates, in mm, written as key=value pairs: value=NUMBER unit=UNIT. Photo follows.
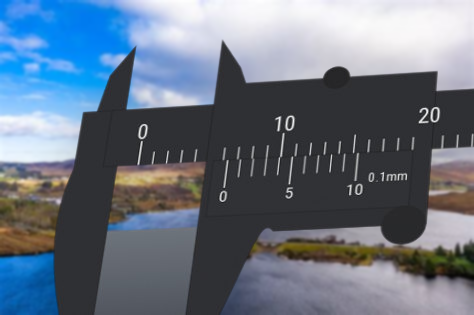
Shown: value=6.3 unit=mm
